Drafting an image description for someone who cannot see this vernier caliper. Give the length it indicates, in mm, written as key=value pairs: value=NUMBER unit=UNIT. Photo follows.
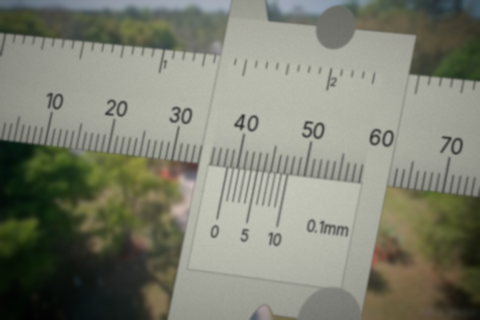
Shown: value=38.5 unit=mm
